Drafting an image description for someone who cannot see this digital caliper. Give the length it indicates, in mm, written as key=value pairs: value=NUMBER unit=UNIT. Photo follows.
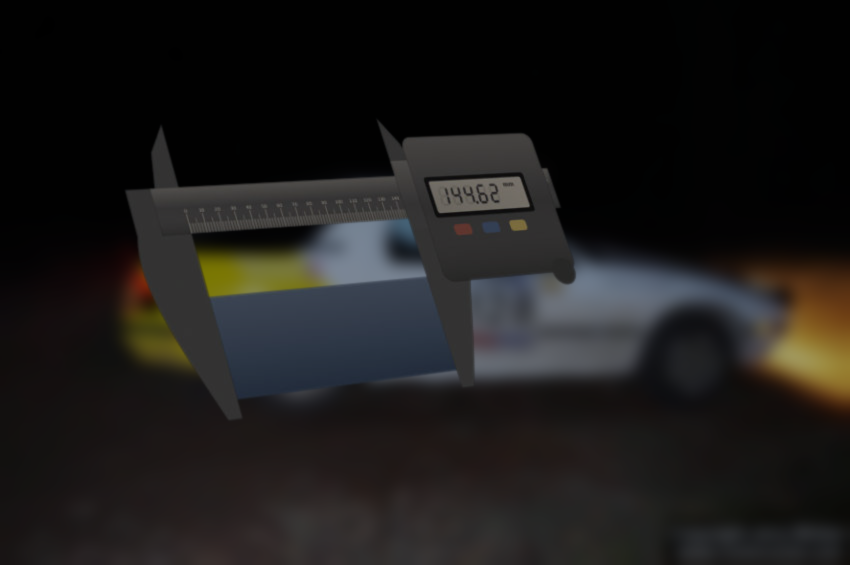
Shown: value=144.62 unit=mm
